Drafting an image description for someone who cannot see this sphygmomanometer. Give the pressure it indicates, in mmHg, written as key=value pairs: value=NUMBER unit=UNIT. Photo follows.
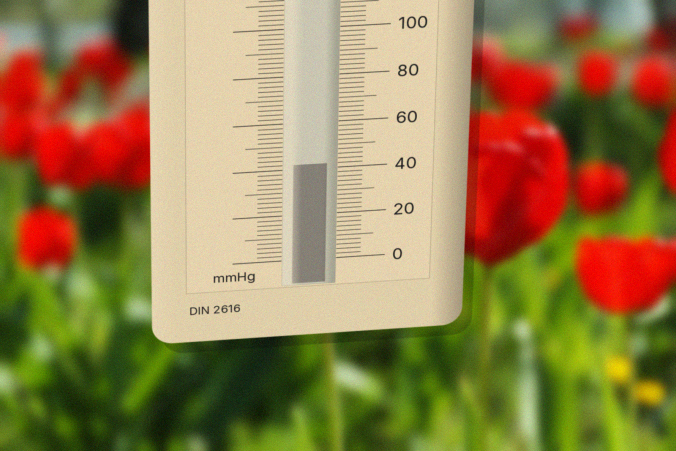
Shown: value=42 unit=mmHg
